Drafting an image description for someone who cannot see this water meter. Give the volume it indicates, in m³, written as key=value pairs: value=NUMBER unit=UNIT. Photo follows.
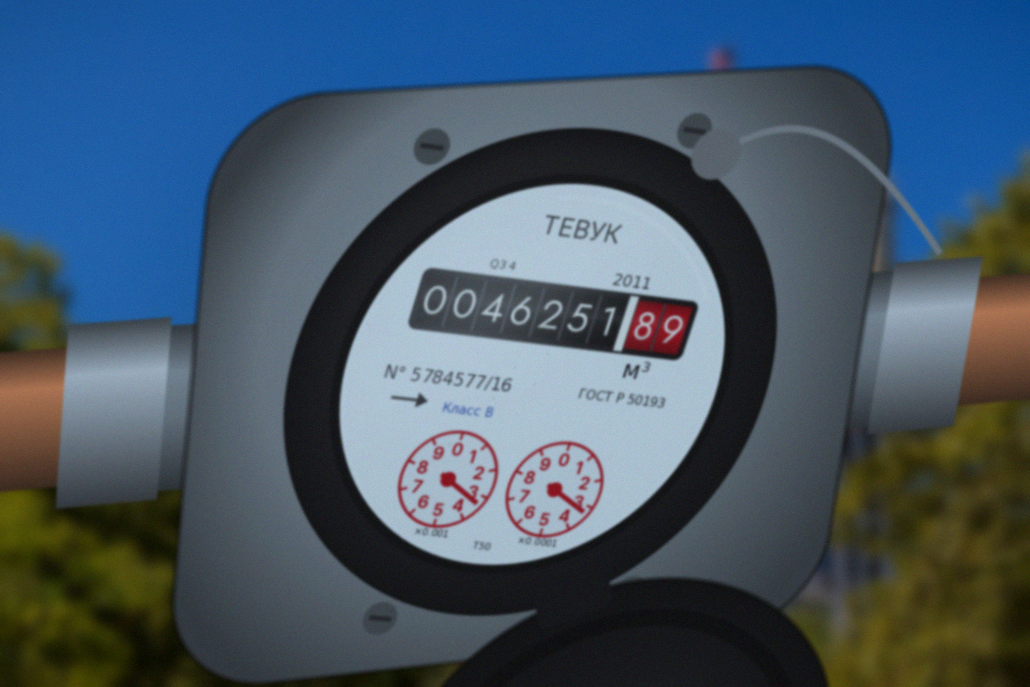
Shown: value=46251.8933 unit=m³
